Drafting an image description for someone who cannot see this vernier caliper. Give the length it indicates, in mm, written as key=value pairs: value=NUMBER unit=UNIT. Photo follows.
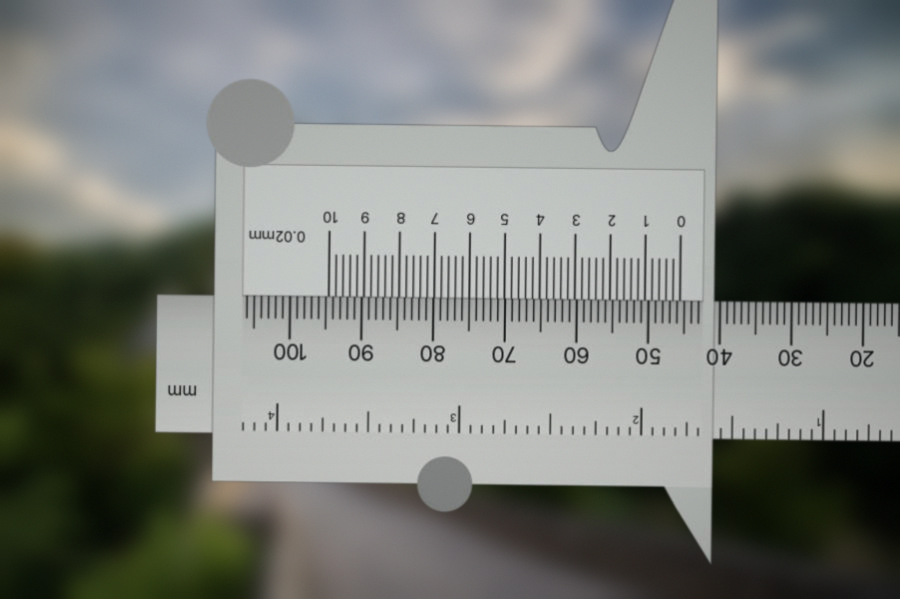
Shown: value=45.6 unit=mm
